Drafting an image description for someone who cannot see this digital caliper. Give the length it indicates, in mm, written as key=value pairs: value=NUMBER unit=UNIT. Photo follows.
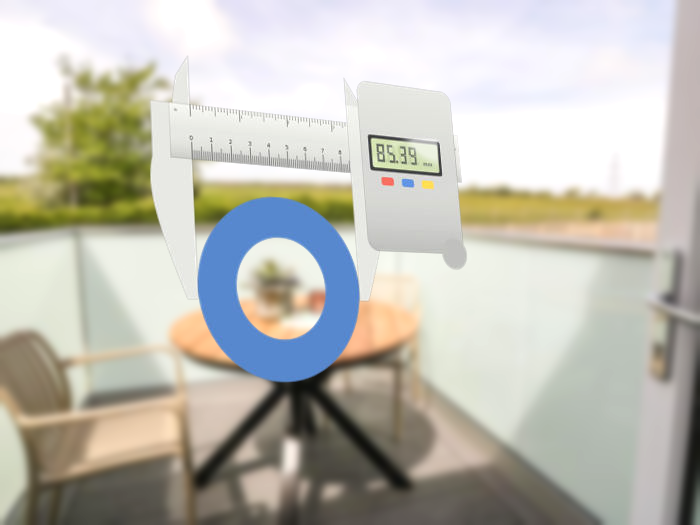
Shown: value=85.39 unit=mm
